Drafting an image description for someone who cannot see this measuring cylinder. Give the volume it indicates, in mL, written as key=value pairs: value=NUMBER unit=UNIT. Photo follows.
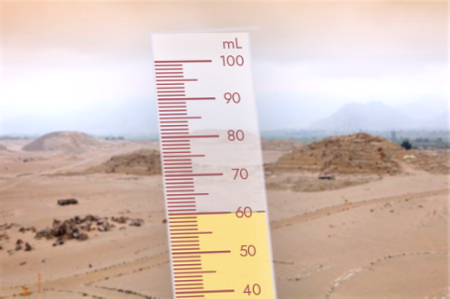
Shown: value=60 unit=mL
